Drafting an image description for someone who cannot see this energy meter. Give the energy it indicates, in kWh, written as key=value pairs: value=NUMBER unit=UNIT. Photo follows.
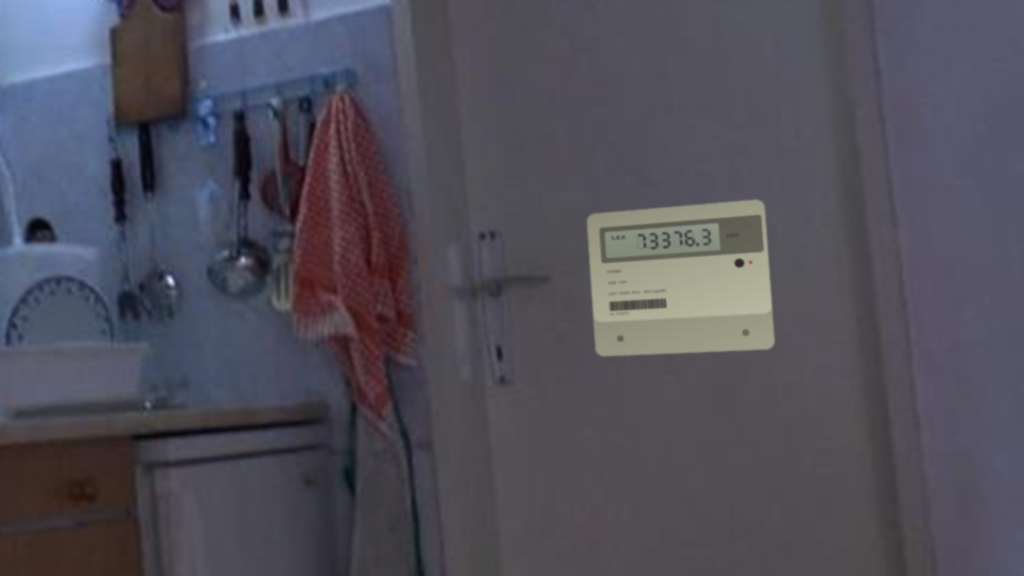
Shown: value=73376.3 unit=kWh
